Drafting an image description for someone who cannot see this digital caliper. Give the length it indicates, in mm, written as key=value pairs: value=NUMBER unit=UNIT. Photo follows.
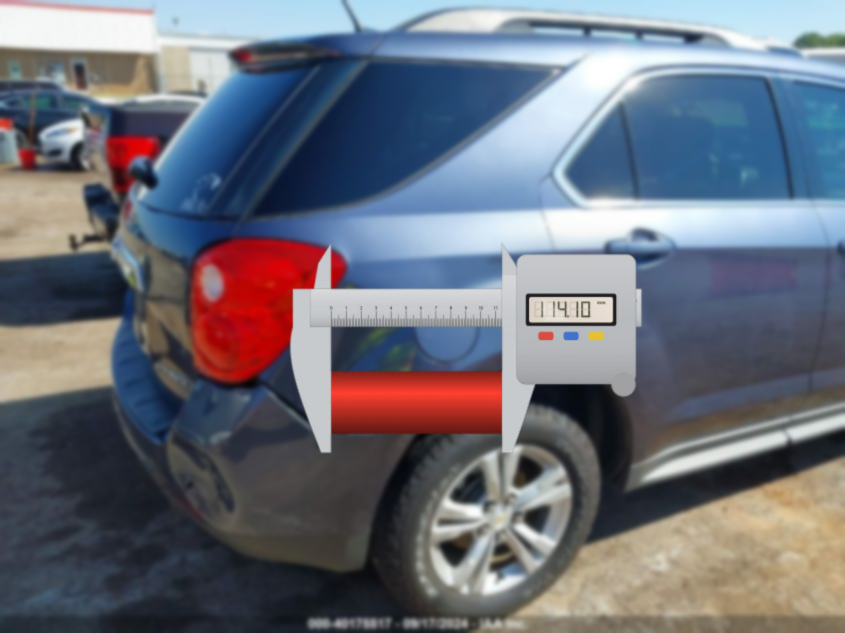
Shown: value=114.10 unit=mm
